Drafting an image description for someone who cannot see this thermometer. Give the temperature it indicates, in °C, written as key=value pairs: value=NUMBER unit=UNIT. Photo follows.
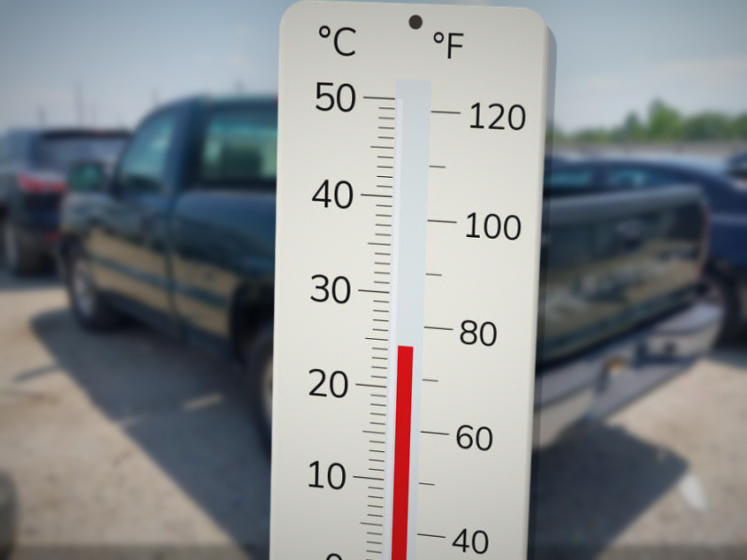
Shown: value=24.5 unit=°C
